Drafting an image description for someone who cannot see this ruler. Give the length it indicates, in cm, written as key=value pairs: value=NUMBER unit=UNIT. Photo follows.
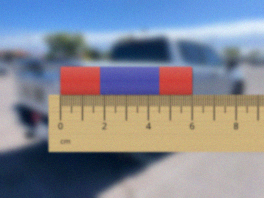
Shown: value=6 unit=cm
